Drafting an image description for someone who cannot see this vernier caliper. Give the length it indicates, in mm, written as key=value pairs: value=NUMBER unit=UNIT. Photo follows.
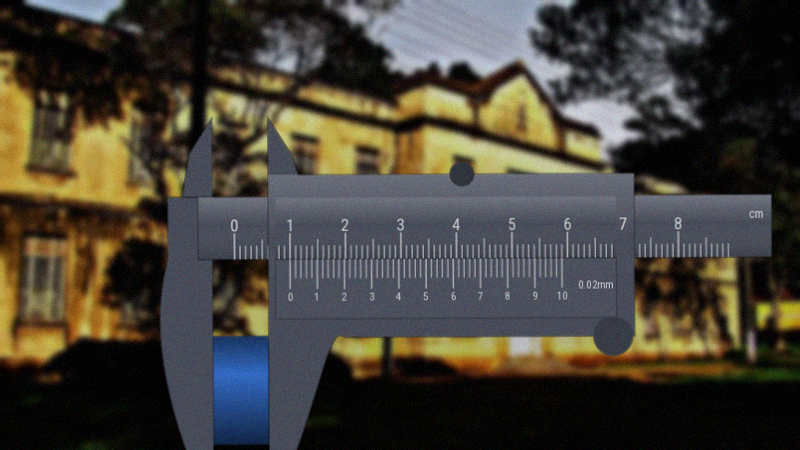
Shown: value=10.0 unit=mm
